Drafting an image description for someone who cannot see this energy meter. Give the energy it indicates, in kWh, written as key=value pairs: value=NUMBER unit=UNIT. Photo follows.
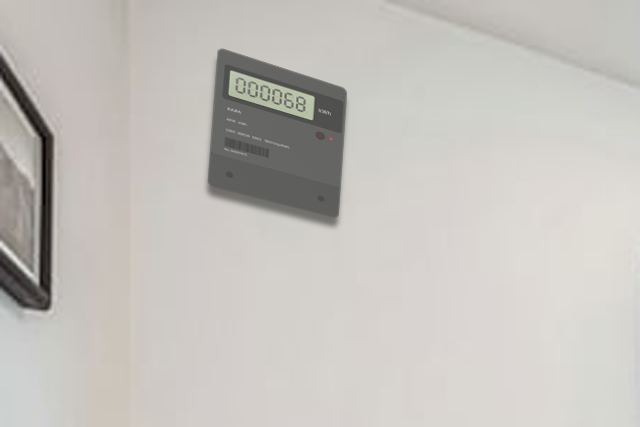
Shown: value=68 unit=kWh
